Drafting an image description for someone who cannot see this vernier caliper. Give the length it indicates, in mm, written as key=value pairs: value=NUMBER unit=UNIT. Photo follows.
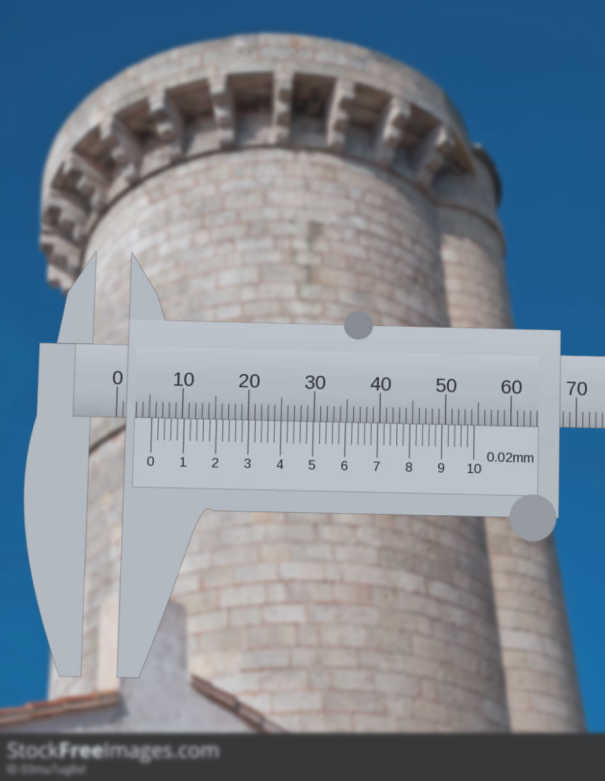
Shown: value=5.4 unit=mm
